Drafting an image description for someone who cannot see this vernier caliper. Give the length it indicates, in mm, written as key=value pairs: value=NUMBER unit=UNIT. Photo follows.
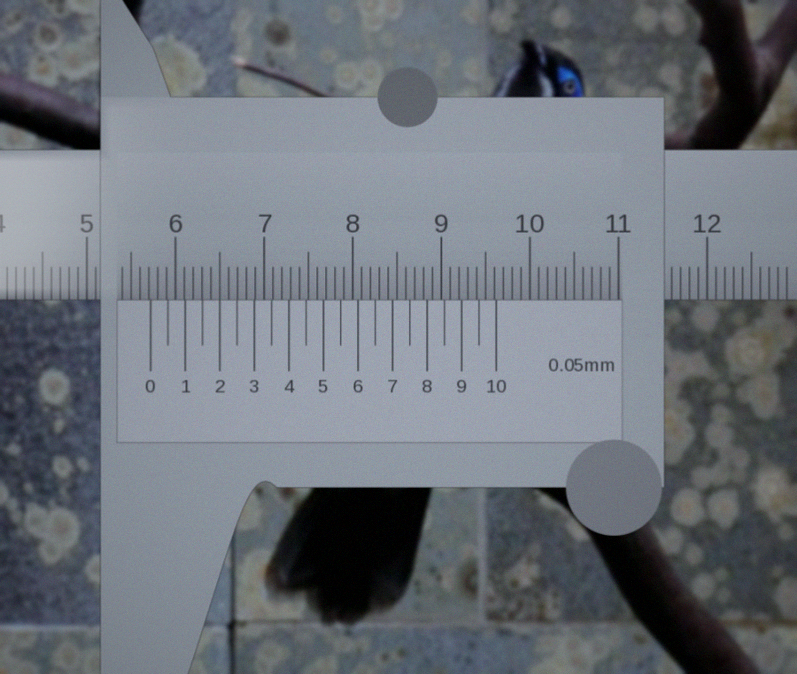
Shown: value=57.2 unit=mm
